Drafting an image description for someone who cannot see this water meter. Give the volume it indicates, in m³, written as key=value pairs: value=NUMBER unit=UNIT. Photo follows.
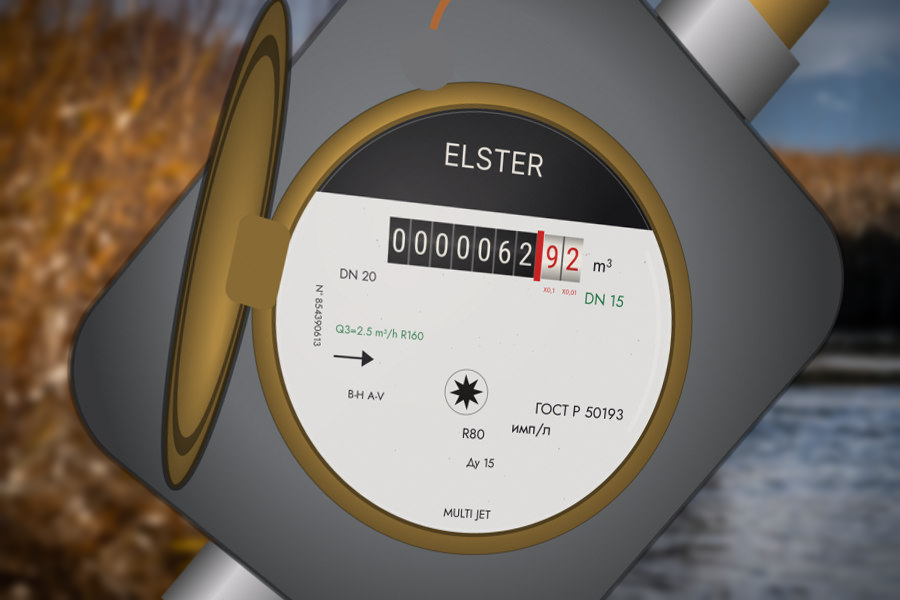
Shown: value=62.92 unit=m³
